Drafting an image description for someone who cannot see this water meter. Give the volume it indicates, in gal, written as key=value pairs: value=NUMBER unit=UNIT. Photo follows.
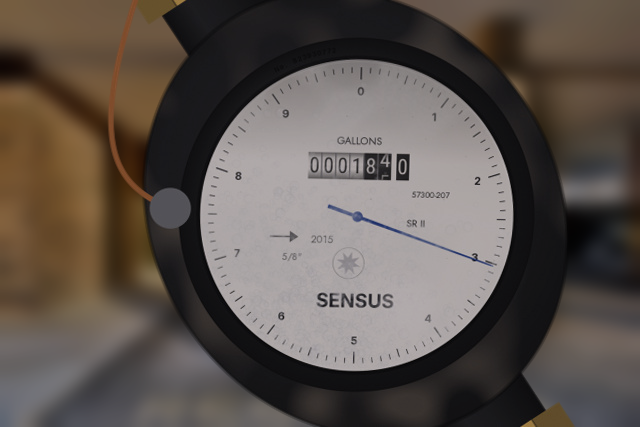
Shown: value=1843.0 unit=gal
